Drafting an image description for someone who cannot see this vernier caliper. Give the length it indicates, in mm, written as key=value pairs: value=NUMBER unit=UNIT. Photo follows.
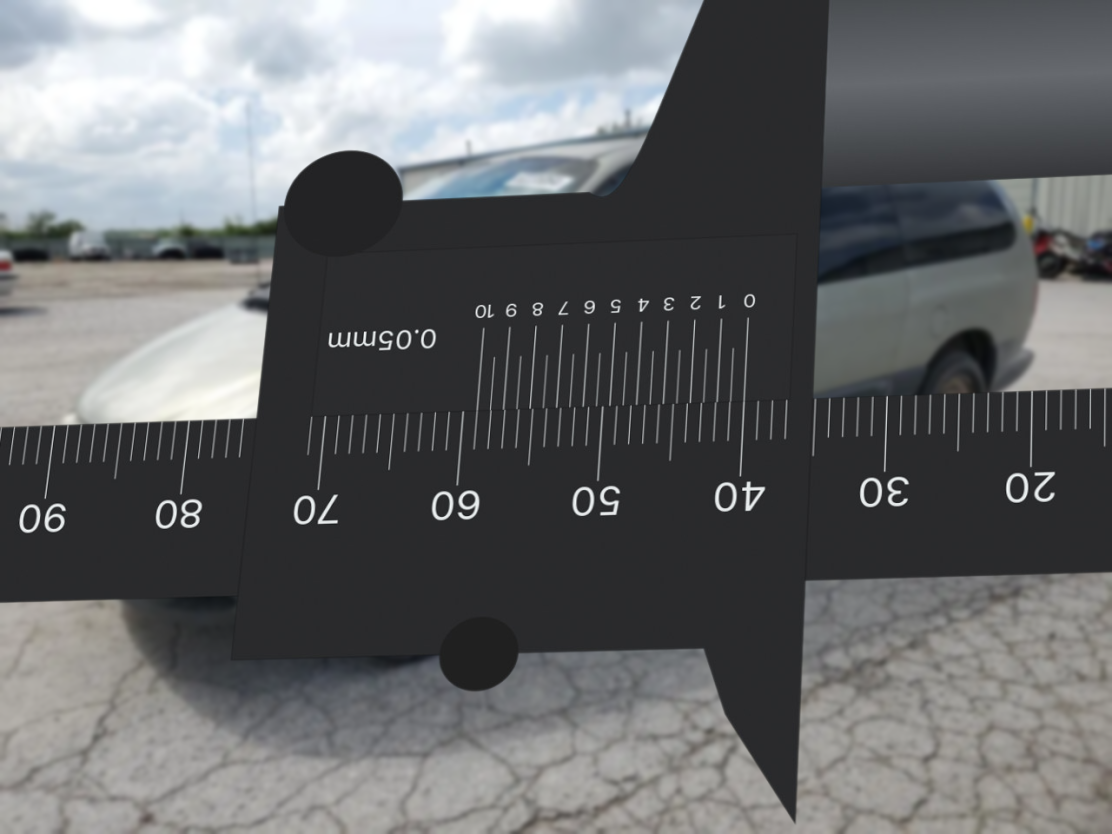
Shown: value=40.0 unit=mm
